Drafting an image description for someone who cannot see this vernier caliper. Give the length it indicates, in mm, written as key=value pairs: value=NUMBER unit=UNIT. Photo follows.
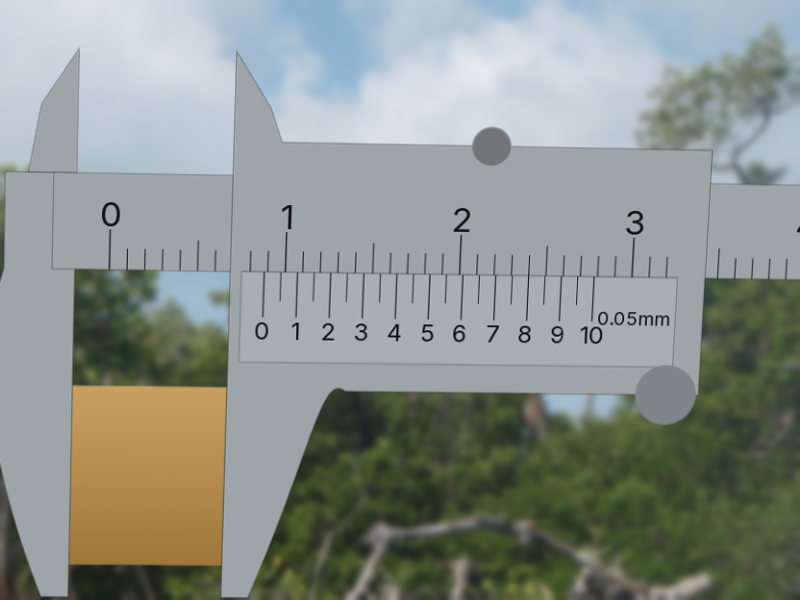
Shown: value=8.8 unit=mm
